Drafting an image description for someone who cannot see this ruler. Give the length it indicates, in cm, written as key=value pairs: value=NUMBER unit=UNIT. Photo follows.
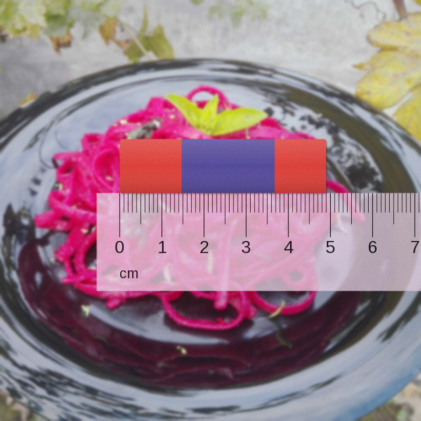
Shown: value=4.9 unit=cm
